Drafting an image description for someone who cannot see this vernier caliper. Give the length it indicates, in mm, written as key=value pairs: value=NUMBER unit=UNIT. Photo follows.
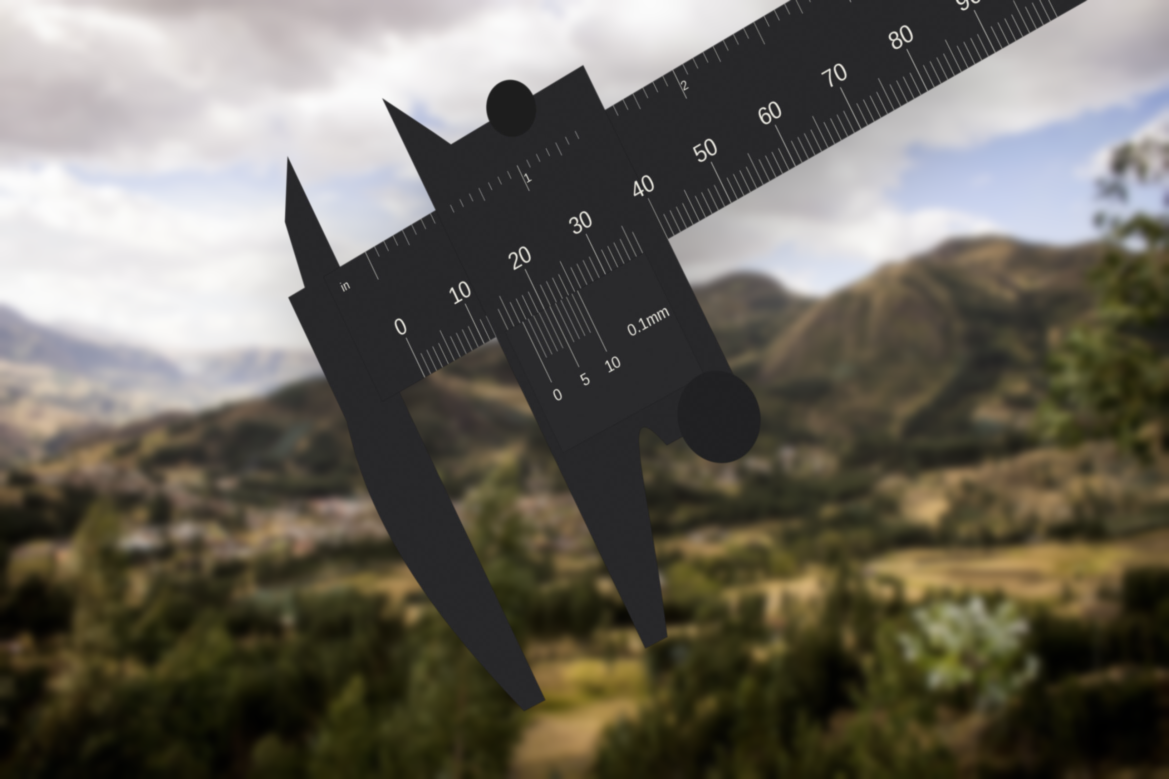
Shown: value=16.4 unit=mm
